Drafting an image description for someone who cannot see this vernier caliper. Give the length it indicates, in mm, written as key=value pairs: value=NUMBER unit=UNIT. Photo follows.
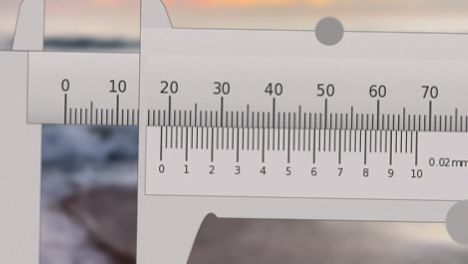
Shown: value=18.5 unit=mm
